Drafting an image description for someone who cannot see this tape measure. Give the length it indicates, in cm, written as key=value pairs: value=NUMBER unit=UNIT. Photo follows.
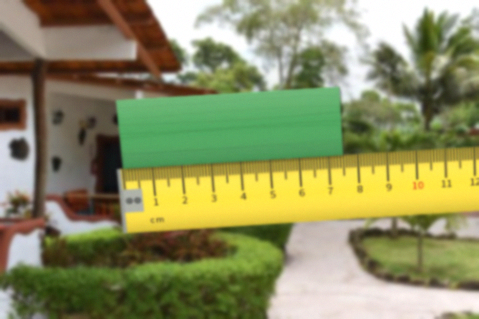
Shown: value=7.5 unit=cm
